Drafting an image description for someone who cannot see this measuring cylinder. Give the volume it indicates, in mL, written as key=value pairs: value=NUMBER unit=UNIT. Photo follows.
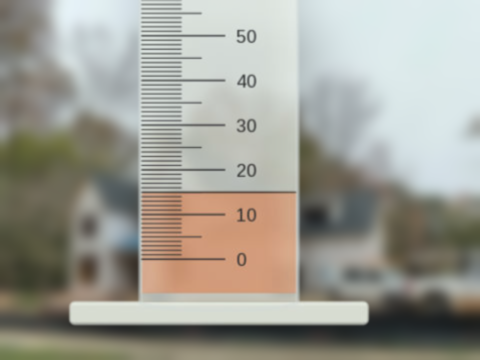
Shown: value=15 unit=mL
